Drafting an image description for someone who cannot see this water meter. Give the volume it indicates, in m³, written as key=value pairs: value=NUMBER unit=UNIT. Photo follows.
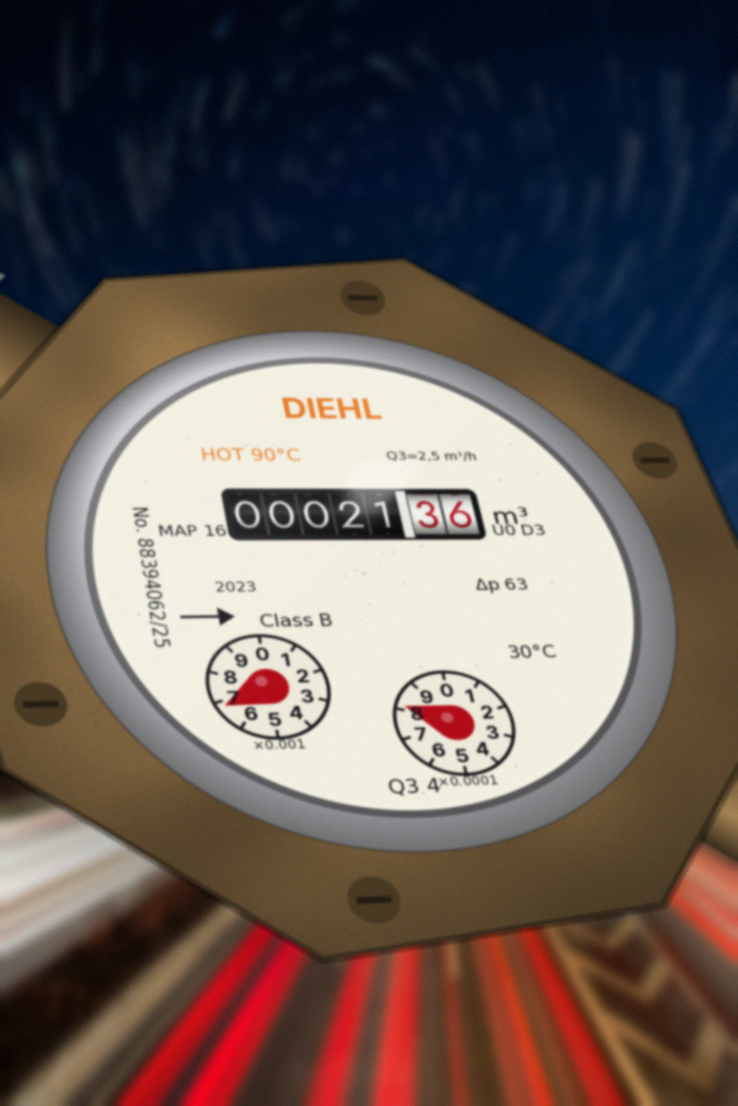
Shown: value=21.3668 unit=m³
